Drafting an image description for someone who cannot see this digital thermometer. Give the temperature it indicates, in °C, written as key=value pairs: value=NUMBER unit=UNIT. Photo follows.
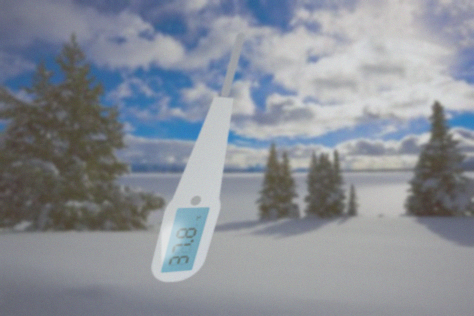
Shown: value=37.8 unit=°C
